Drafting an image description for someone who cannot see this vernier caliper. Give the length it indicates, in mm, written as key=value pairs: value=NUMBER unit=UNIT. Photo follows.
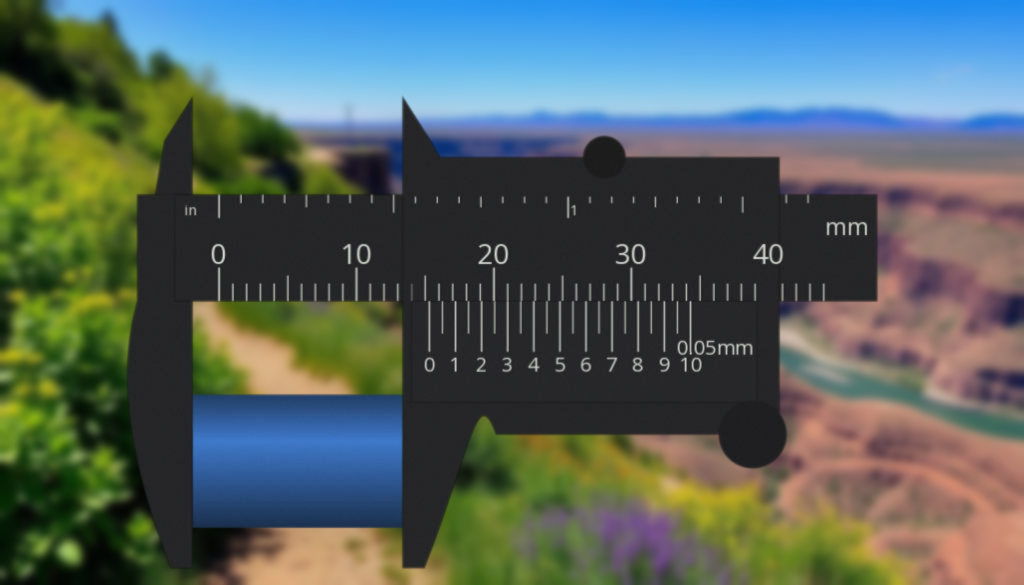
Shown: value=15.3 unit=mm
